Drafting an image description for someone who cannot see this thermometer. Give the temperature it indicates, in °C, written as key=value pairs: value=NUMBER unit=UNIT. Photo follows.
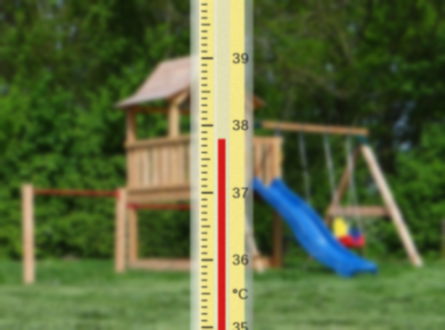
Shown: value=37.8 unit=°C
